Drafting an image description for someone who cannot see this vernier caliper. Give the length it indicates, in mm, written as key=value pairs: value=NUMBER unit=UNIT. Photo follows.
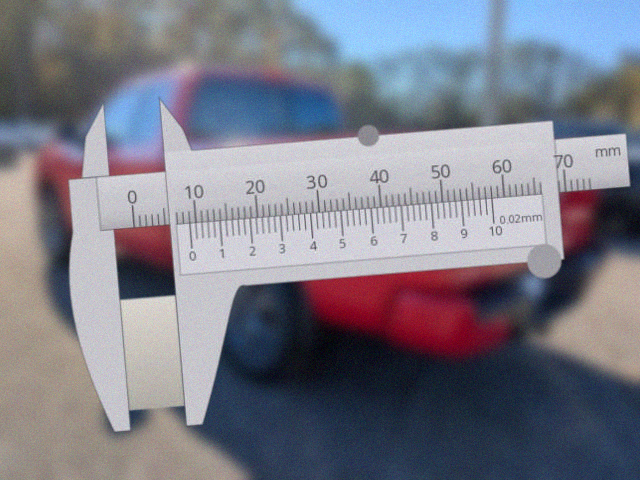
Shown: value=9.0 unit=mm
